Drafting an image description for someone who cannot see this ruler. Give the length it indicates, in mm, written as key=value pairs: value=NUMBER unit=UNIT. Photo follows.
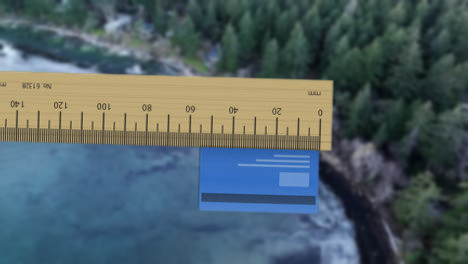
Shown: value=55 unit=mm
